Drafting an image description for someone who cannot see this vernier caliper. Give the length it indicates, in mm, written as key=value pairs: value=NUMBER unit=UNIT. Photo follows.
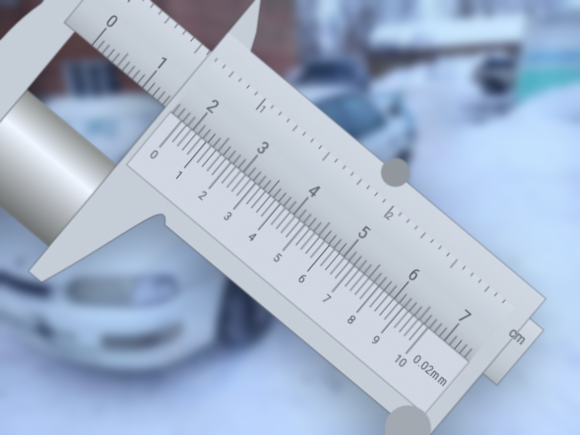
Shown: value=17.8 unit=mm
